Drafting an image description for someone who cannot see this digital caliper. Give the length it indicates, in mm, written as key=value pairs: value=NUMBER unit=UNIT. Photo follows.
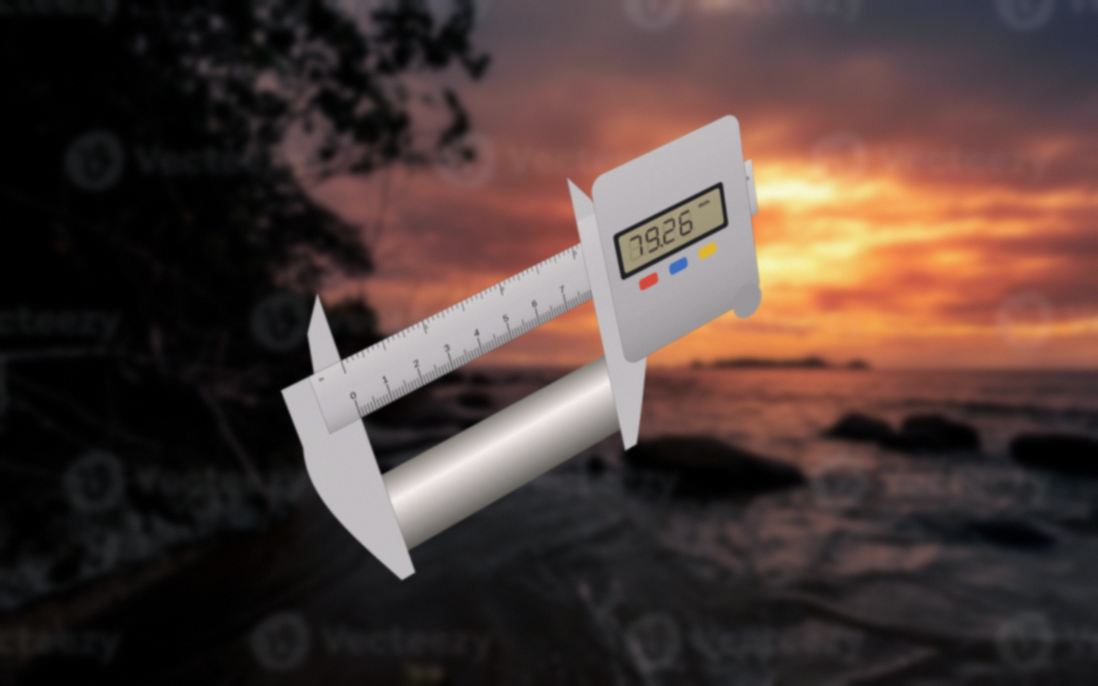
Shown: value=79.26 unit=mm
